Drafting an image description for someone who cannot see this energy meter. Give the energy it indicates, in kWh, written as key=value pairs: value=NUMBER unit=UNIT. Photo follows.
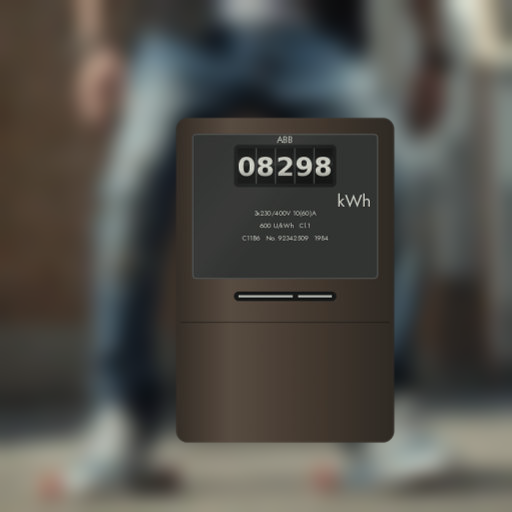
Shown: value=8298 unit=kWh
